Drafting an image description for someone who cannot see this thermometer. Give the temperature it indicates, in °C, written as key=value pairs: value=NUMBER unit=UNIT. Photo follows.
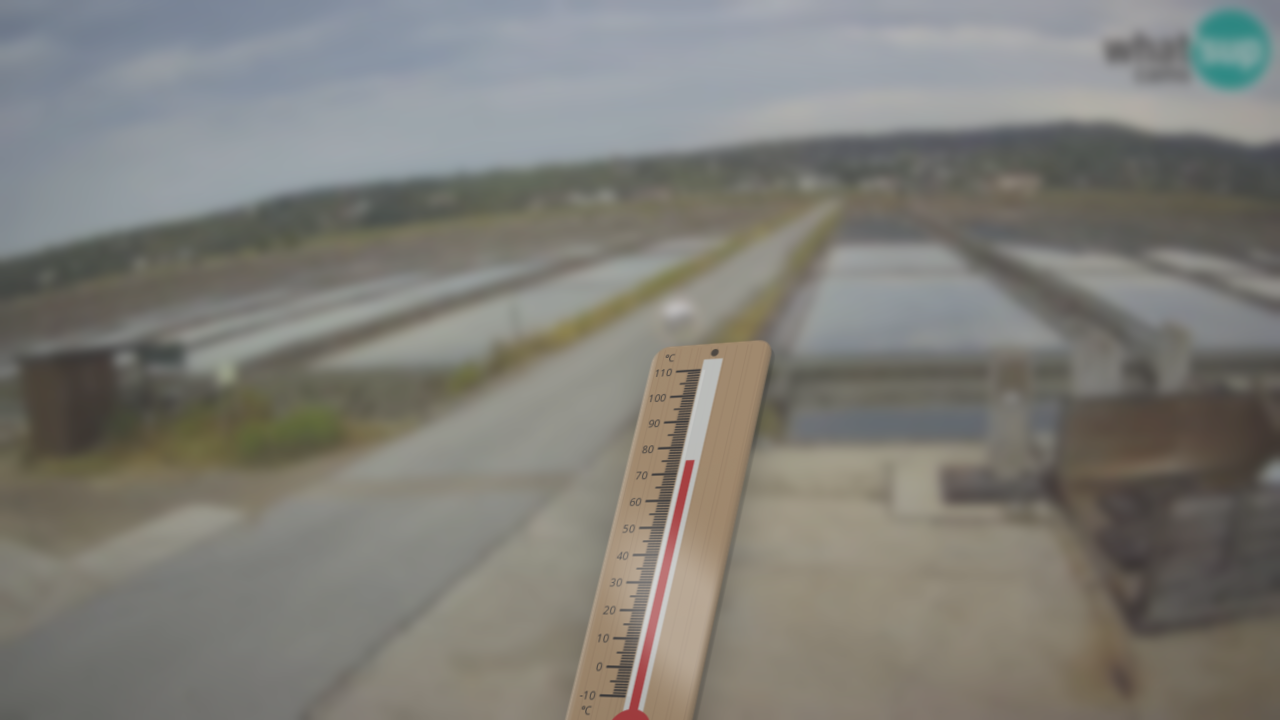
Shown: value=75 unit=°C
